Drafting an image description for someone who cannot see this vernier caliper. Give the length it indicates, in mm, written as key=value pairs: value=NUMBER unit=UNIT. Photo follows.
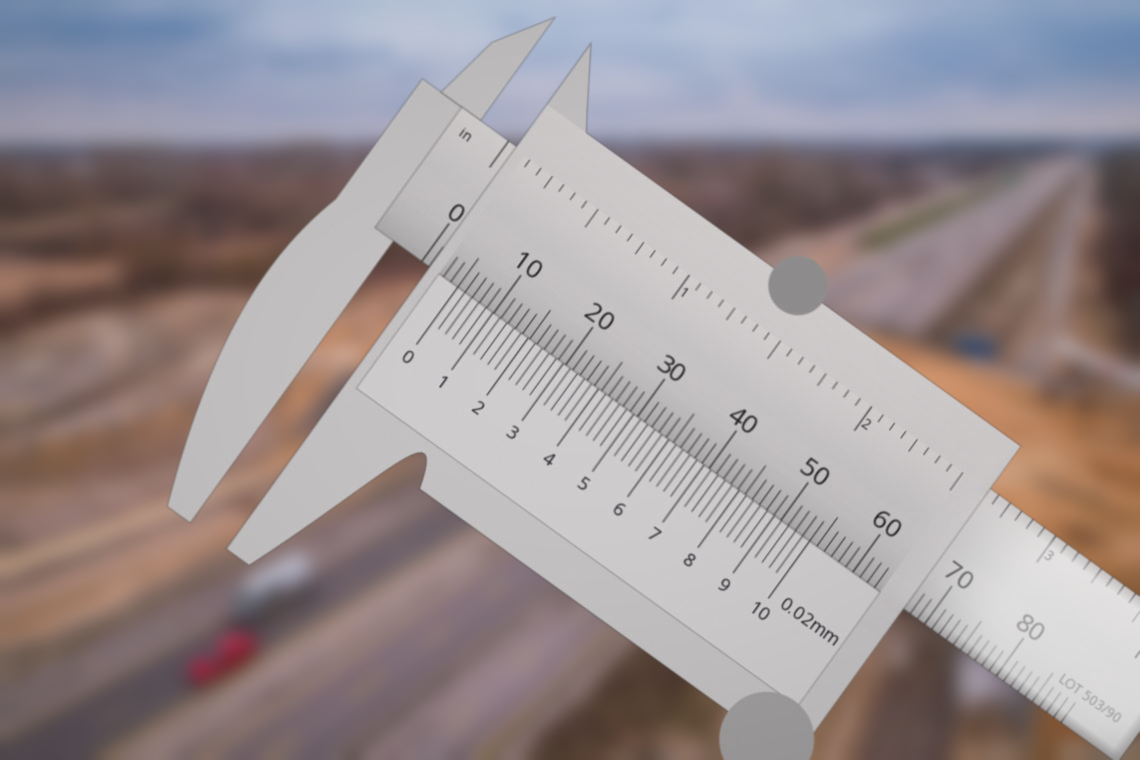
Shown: value=5.0 unit=mm
